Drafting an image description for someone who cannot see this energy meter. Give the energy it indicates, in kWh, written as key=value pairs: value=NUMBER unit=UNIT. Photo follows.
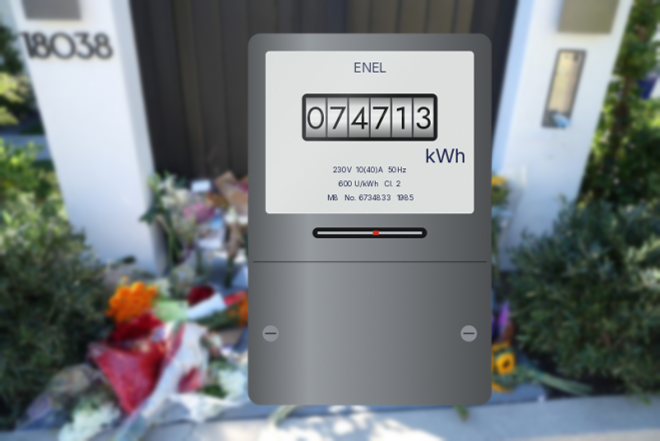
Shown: value=74713 unit=kWh
